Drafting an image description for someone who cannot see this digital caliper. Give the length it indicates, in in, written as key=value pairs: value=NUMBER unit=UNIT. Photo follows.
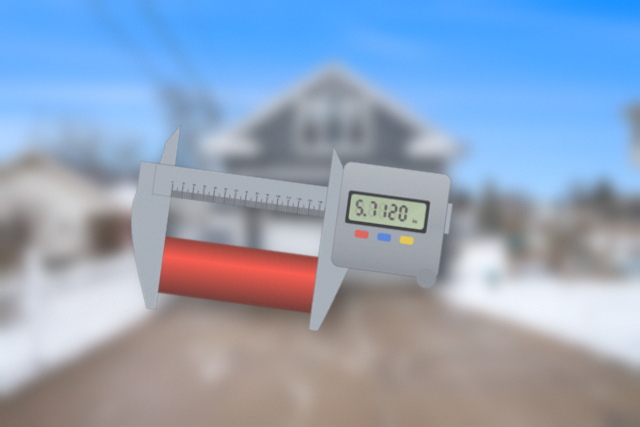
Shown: value=5.7120 unit=in
